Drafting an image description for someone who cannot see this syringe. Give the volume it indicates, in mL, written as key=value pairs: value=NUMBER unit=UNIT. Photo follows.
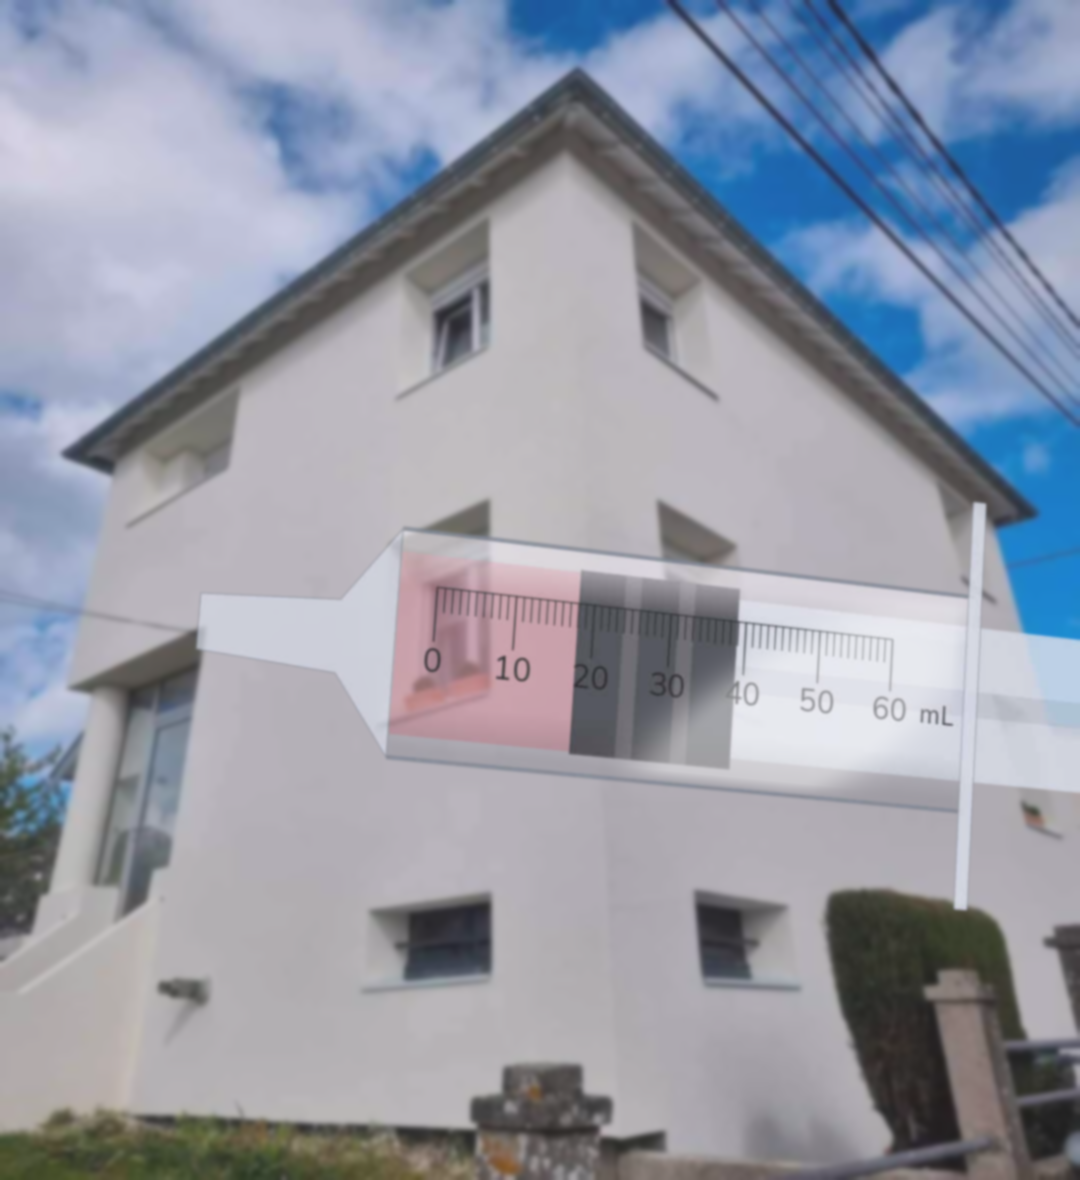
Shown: value=18 unit=mL
